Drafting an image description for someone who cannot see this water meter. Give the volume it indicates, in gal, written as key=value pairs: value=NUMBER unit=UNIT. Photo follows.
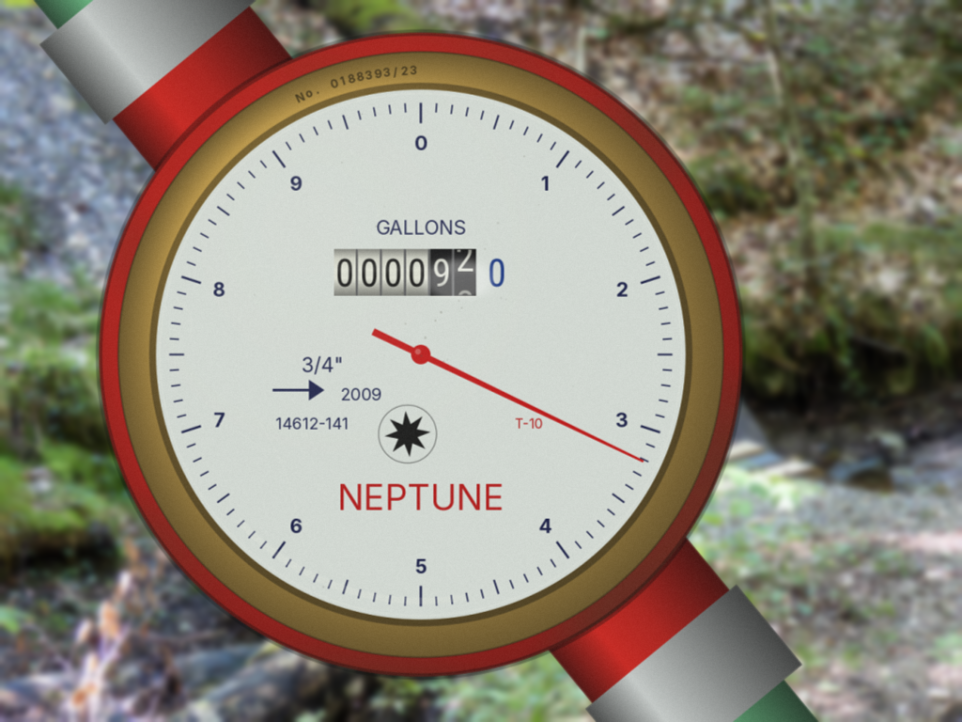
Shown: value=923.2 unit=gal
